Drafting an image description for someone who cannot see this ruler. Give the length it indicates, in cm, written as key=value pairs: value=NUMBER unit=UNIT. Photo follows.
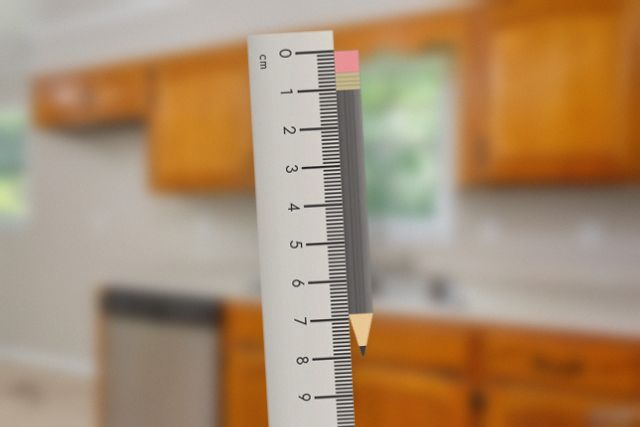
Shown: value=8 unit=cm
